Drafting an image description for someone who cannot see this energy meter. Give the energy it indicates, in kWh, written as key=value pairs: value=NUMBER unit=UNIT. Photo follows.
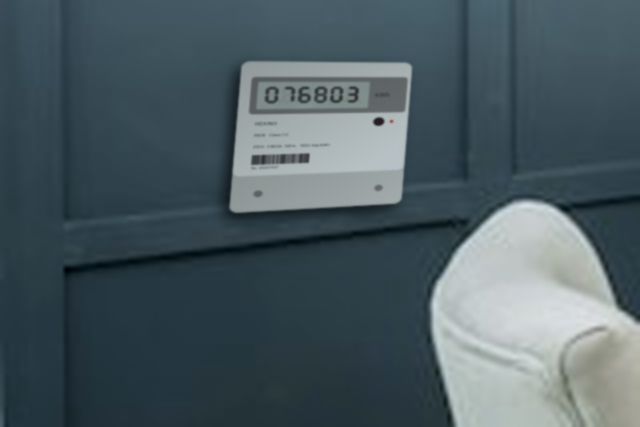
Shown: value=76803 unit=kWh
